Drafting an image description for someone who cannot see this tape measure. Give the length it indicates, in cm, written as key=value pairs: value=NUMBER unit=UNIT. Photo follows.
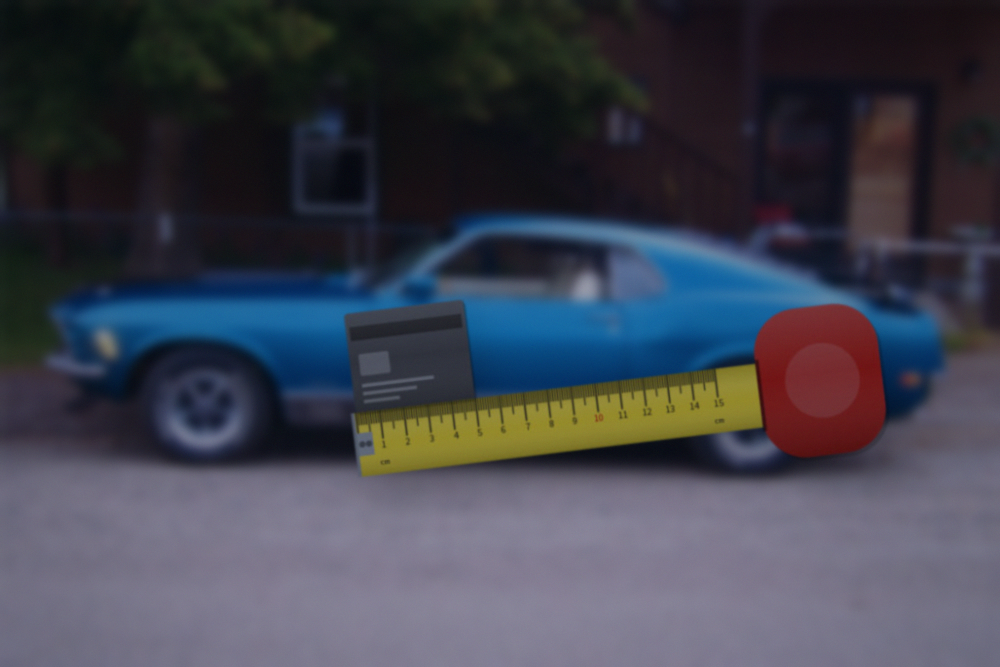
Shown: value=5 unit=cm
